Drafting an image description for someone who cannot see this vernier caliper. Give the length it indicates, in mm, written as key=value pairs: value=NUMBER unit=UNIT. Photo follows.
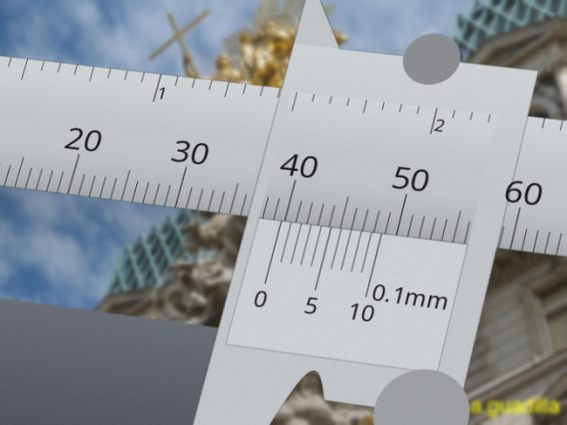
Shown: value=39.7 unit=mm
